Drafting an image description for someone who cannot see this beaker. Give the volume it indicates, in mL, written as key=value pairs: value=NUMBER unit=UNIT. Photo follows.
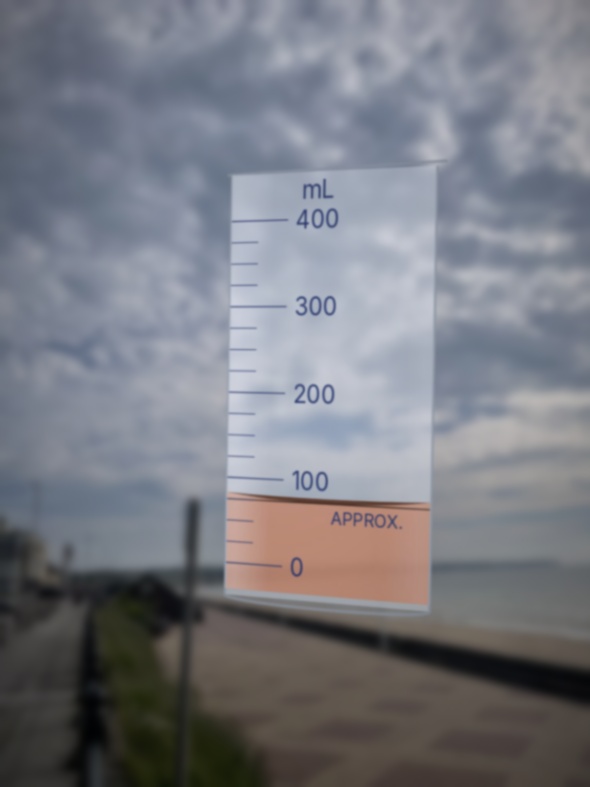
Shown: value=75 unit=mL
